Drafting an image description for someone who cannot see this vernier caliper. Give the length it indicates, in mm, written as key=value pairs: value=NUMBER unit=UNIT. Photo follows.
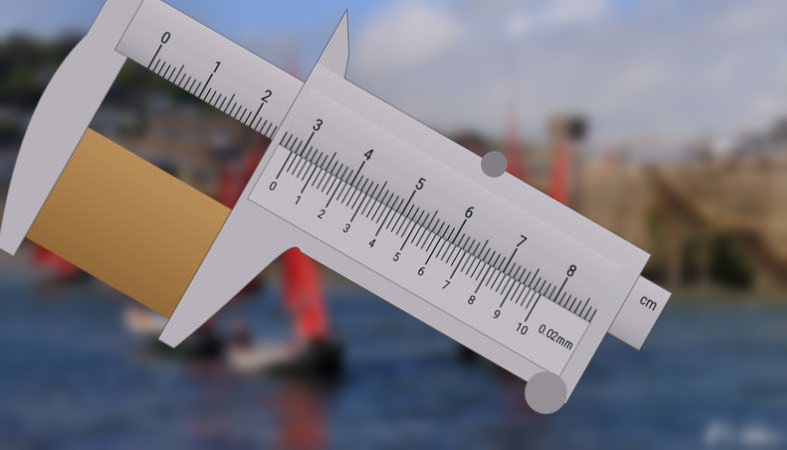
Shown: value=28.4 unit=mm
